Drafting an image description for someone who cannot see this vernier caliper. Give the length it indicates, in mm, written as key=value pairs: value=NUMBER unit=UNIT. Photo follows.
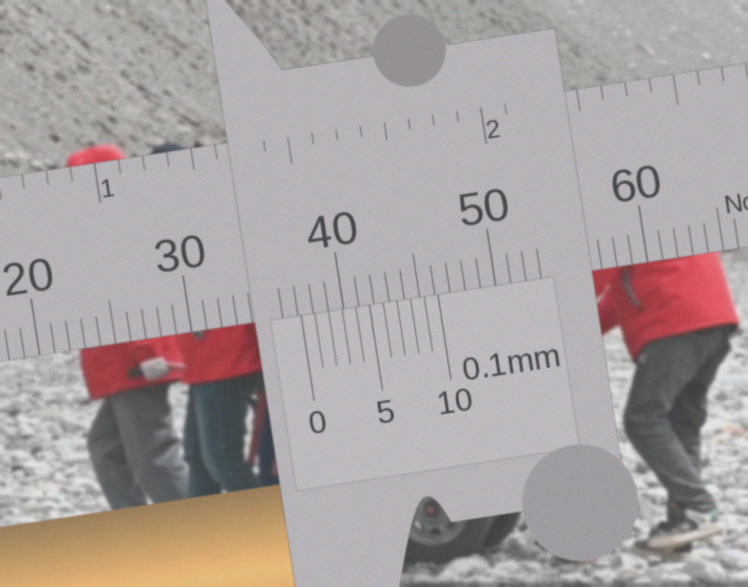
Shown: value=37.2 unit=mm
